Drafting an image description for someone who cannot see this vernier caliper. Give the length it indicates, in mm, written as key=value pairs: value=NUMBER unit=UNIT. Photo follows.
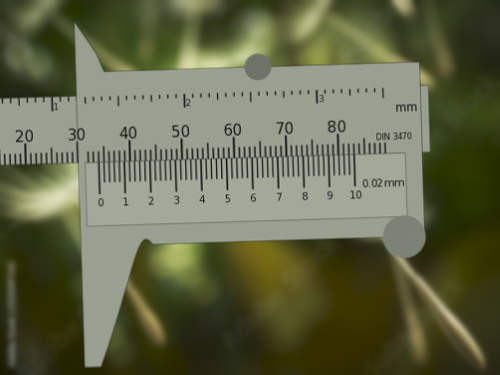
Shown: value=34.0 unit=mm
